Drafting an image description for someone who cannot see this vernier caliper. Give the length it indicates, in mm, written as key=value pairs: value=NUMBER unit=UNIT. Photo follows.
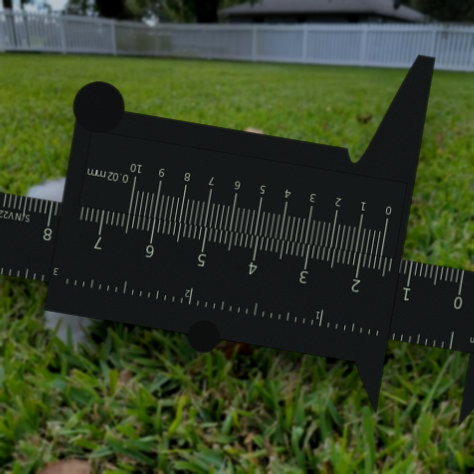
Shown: value=16.0 unit=mm
